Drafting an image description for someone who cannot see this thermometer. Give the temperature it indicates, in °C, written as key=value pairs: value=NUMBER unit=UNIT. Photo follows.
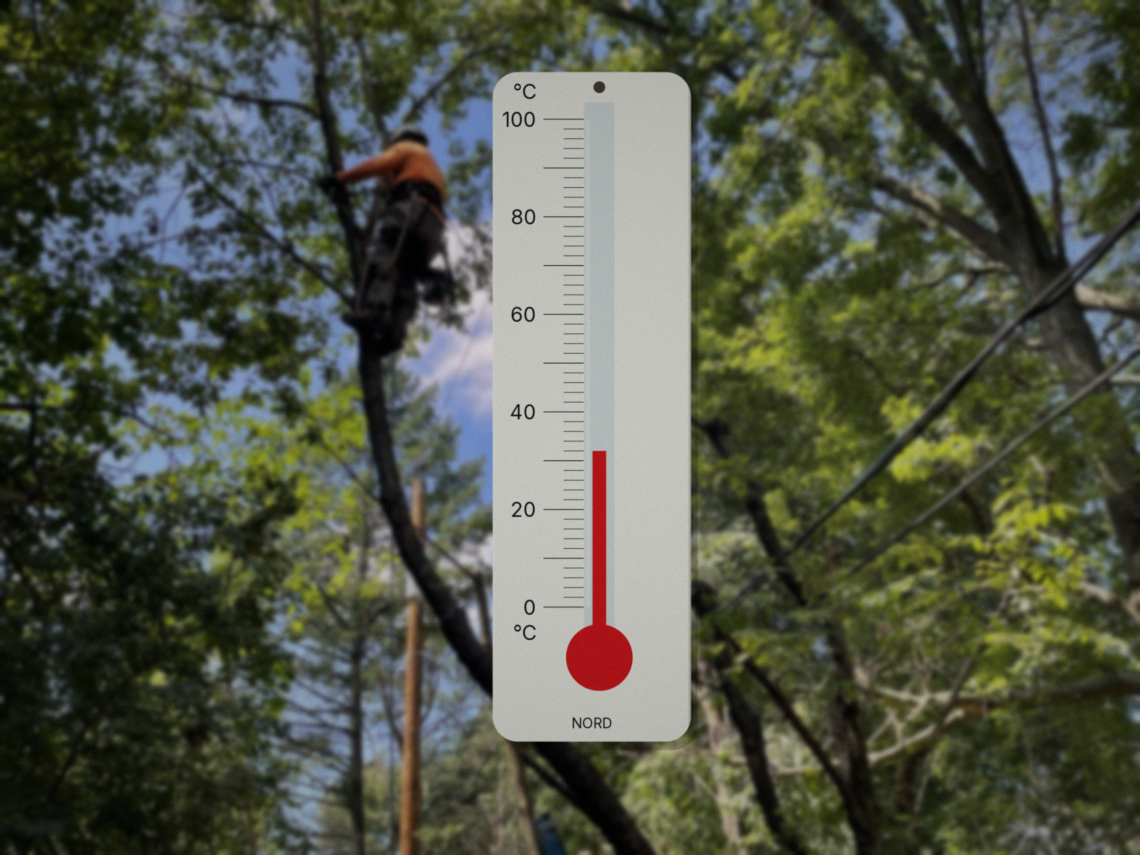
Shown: value=32 unit=°C
